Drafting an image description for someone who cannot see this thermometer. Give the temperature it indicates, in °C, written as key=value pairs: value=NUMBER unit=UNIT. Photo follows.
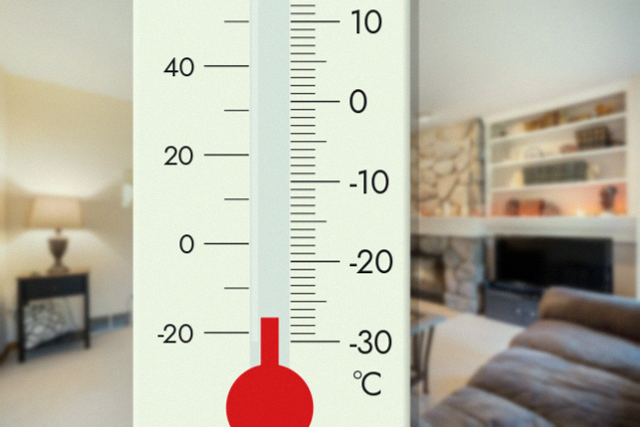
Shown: value=-27 unit=°C
